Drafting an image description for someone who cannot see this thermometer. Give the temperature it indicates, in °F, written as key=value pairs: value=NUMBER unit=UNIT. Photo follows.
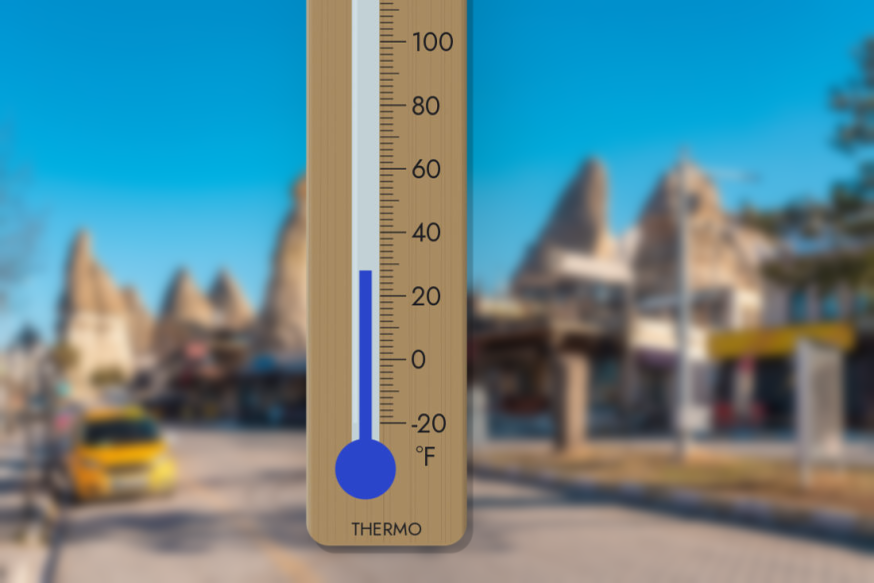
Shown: value=28 unit=°F
